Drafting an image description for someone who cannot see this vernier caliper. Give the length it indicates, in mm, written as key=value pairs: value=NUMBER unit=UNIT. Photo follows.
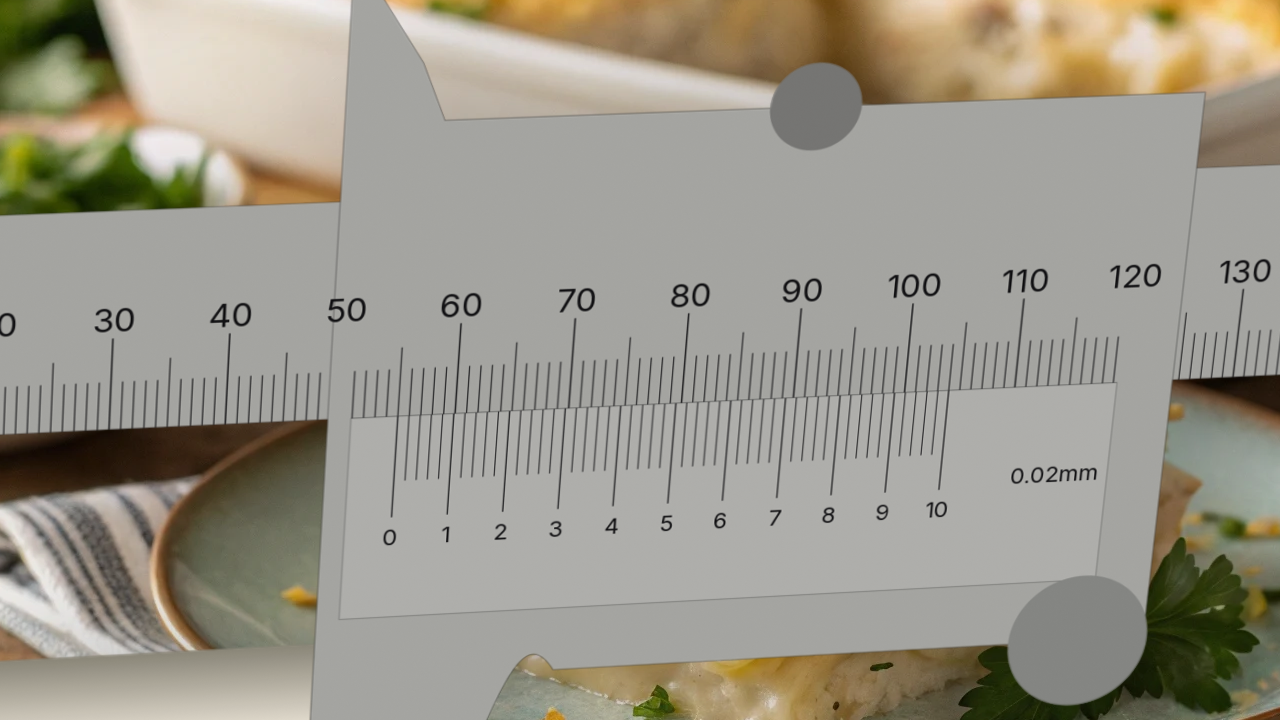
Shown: value=55.0 unit=mm
